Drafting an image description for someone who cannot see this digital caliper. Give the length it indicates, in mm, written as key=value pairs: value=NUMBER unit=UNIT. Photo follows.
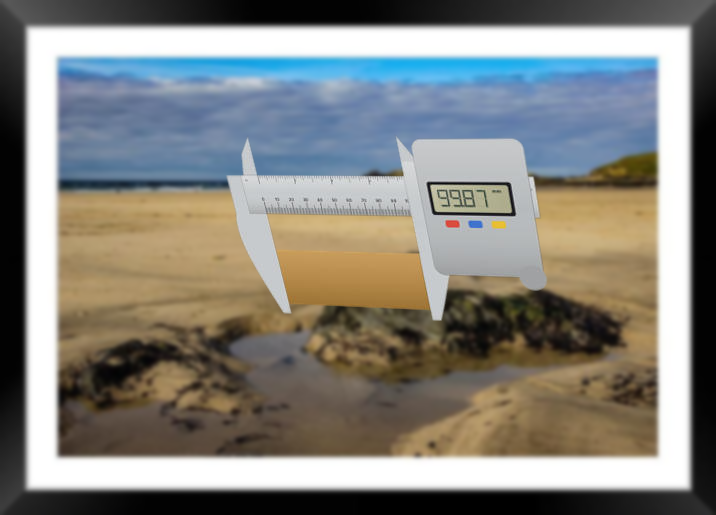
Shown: value=99.87 unit=mm
